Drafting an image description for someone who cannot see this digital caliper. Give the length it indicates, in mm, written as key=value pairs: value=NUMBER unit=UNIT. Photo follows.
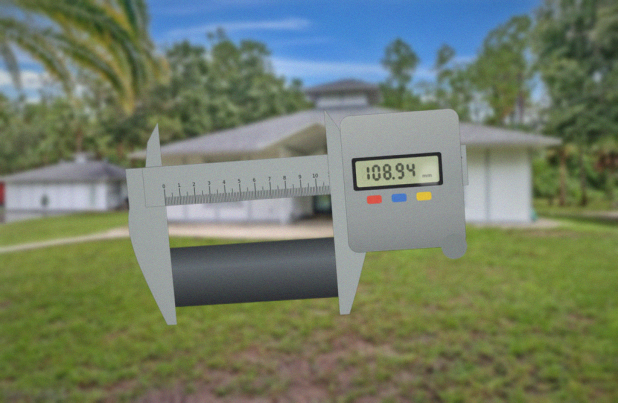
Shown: value=108.94 unit=mm
